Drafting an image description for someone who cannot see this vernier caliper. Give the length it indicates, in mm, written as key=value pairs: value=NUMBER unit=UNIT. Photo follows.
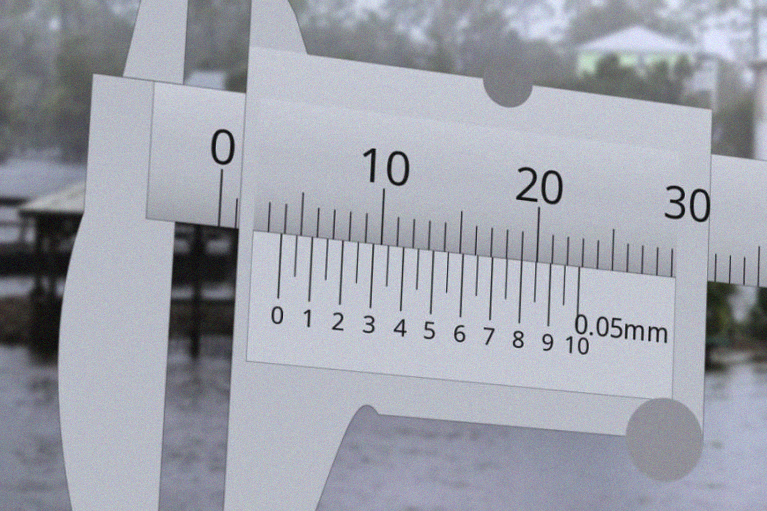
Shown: value=3.8 unit=mm
